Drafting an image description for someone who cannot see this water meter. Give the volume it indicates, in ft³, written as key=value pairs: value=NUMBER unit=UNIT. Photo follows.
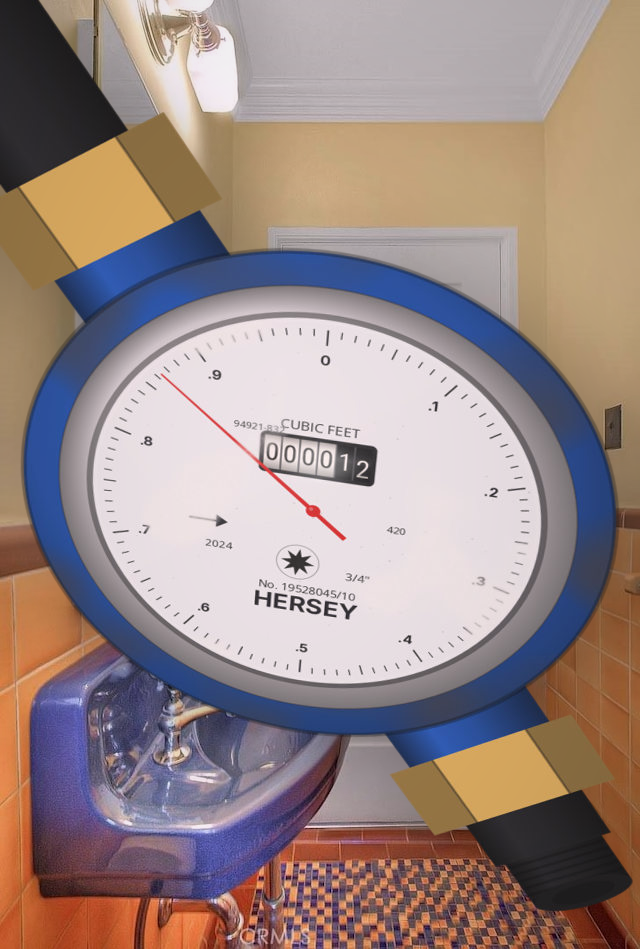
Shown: value=11.86 unit=ft³
